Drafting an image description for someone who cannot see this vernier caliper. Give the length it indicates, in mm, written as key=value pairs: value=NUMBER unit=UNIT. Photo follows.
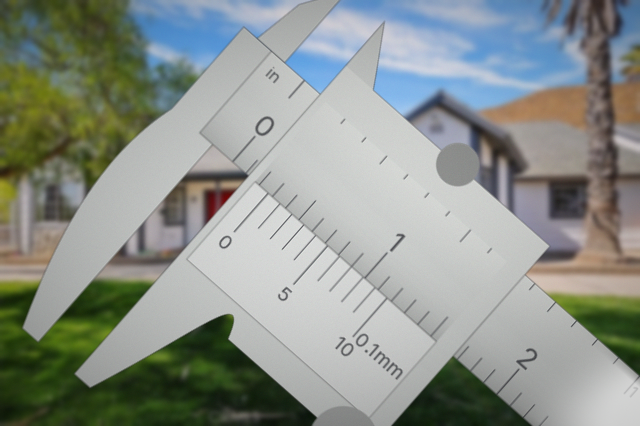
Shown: value=2.7 unit=mm
